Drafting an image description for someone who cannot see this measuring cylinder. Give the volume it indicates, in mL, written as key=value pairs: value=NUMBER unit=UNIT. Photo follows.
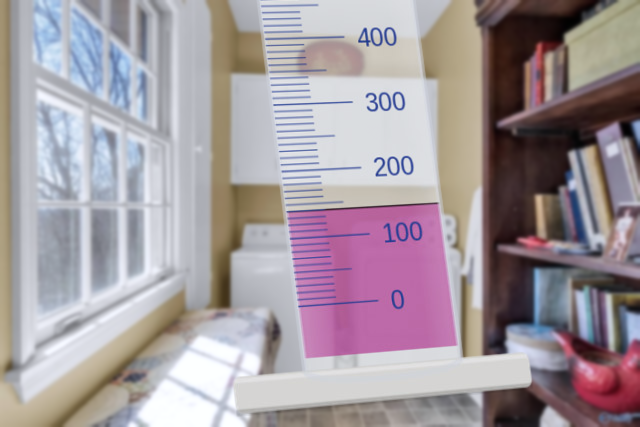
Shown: value=140 unit=mL
